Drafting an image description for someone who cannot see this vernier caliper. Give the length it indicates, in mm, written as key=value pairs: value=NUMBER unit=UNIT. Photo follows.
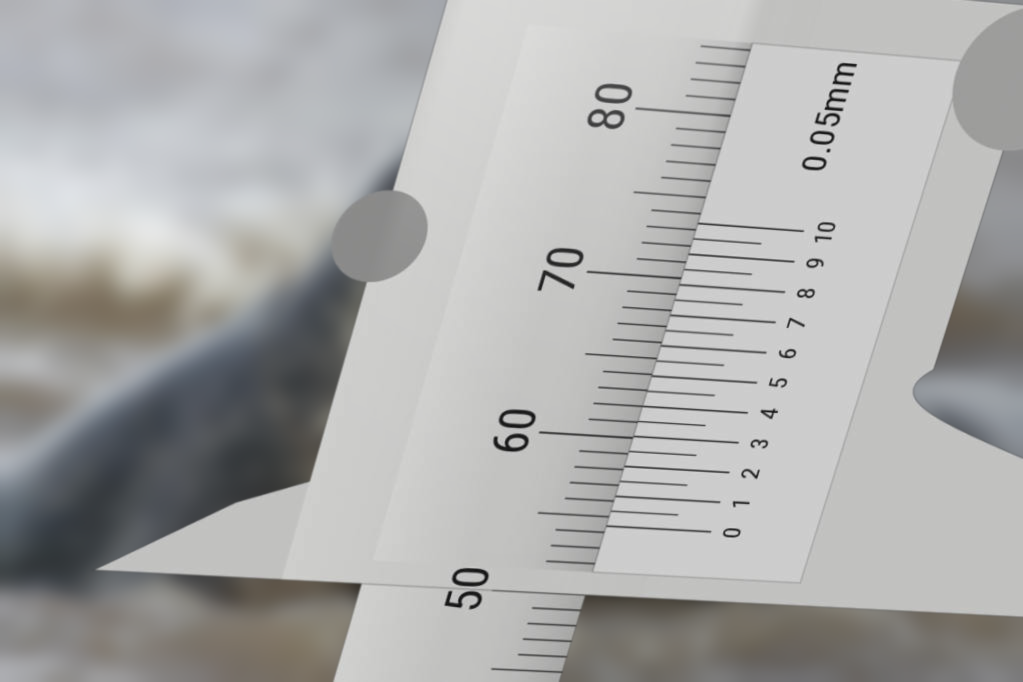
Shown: value=54.4 unit=mm
